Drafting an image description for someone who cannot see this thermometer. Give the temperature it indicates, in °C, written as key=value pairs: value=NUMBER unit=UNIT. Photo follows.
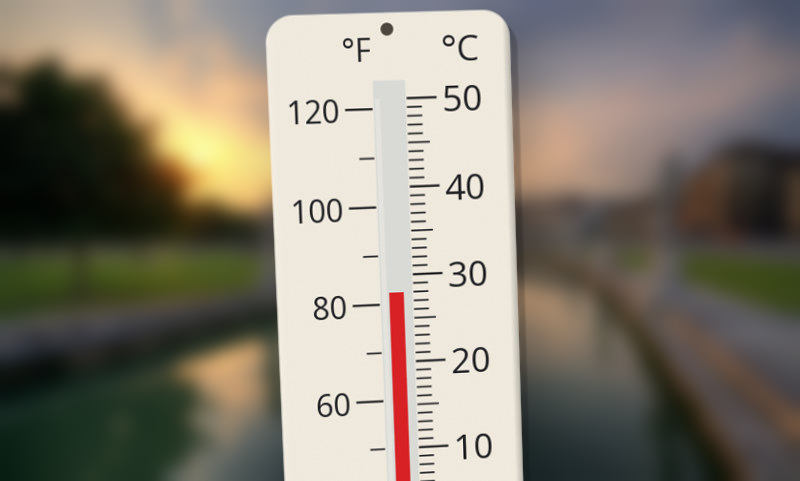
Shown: value=28 unit=°C
